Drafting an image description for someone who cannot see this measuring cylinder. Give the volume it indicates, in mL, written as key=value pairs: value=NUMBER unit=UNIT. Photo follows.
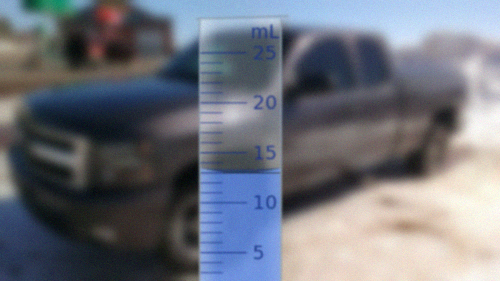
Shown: value=13 unit=mL
